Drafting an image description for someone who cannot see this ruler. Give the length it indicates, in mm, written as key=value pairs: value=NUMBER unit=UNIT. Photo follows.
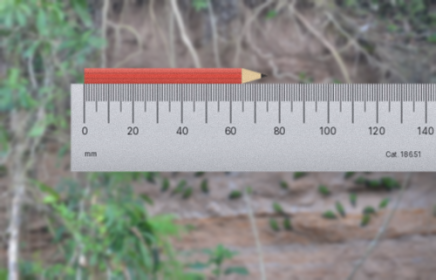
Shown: value=75 unit=mm
